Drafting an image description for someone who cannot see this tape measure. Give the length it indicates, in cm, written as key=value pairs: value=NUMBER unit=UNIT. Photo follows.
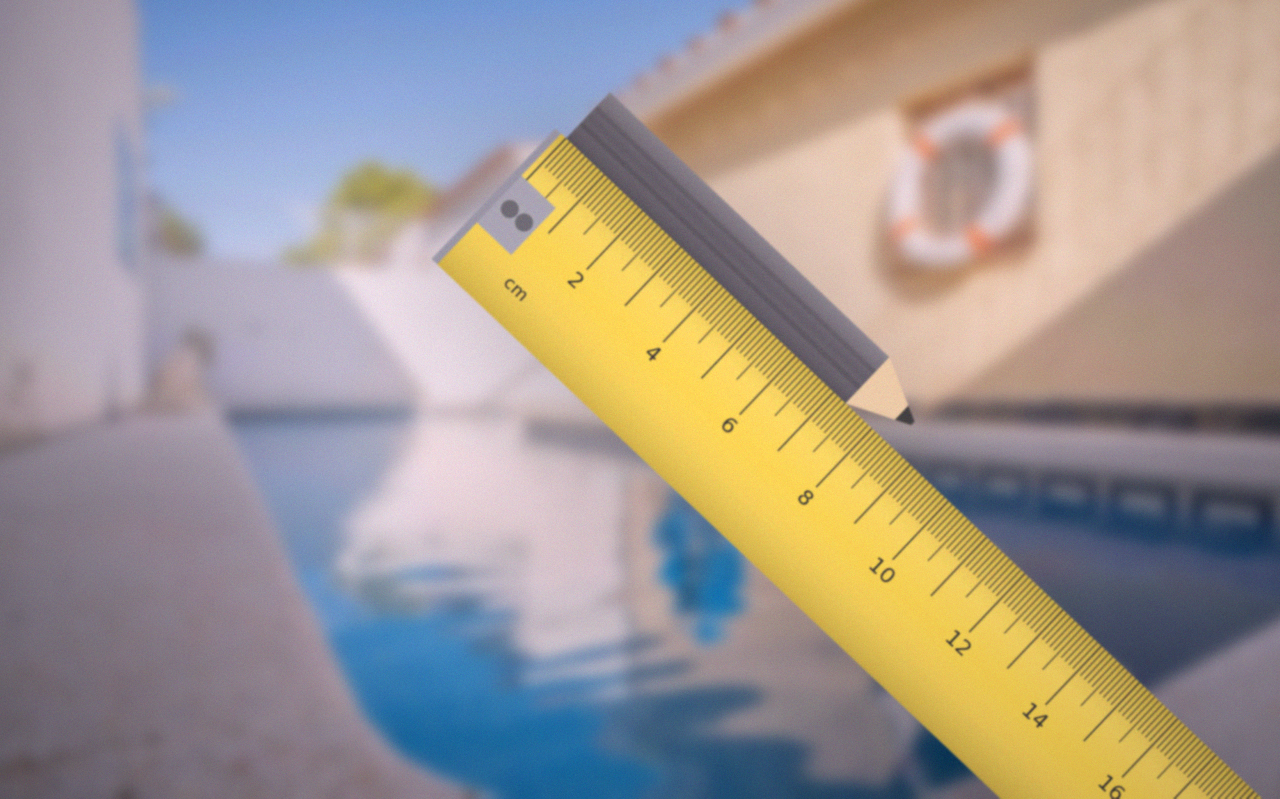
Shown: value=8.5 unit=cm
